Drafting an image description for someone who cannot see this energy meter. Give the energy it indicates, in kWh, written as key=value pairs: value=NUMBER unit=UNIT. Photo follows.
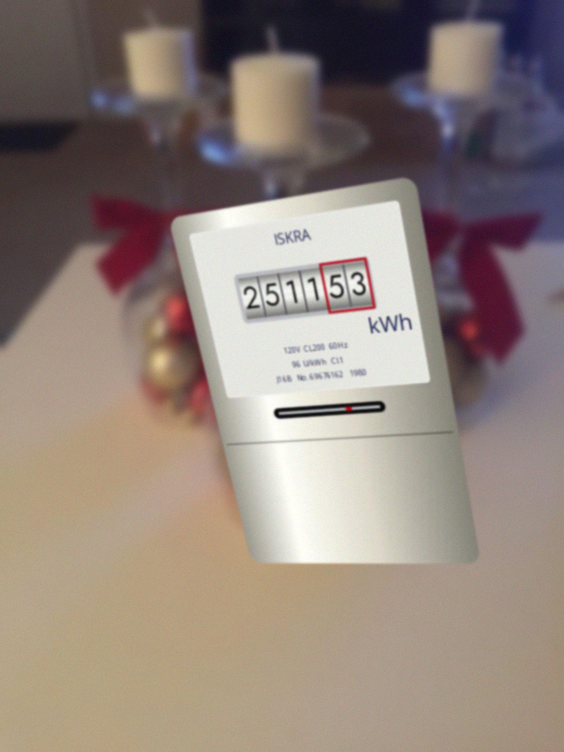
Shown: value=2511.53 unit=kWh
